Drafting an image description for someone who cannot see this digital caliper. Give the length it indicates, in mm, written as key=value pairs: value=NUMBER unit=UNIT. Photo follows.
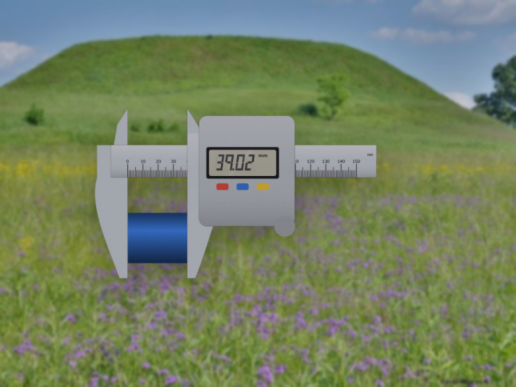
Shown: value=39.02 unit=mm
